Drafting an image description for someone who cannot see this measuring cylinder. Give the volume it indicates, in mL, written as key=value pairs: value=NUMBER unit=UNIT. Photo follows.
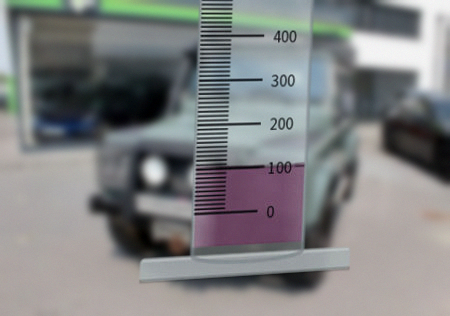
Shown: value=100 unit=mL
